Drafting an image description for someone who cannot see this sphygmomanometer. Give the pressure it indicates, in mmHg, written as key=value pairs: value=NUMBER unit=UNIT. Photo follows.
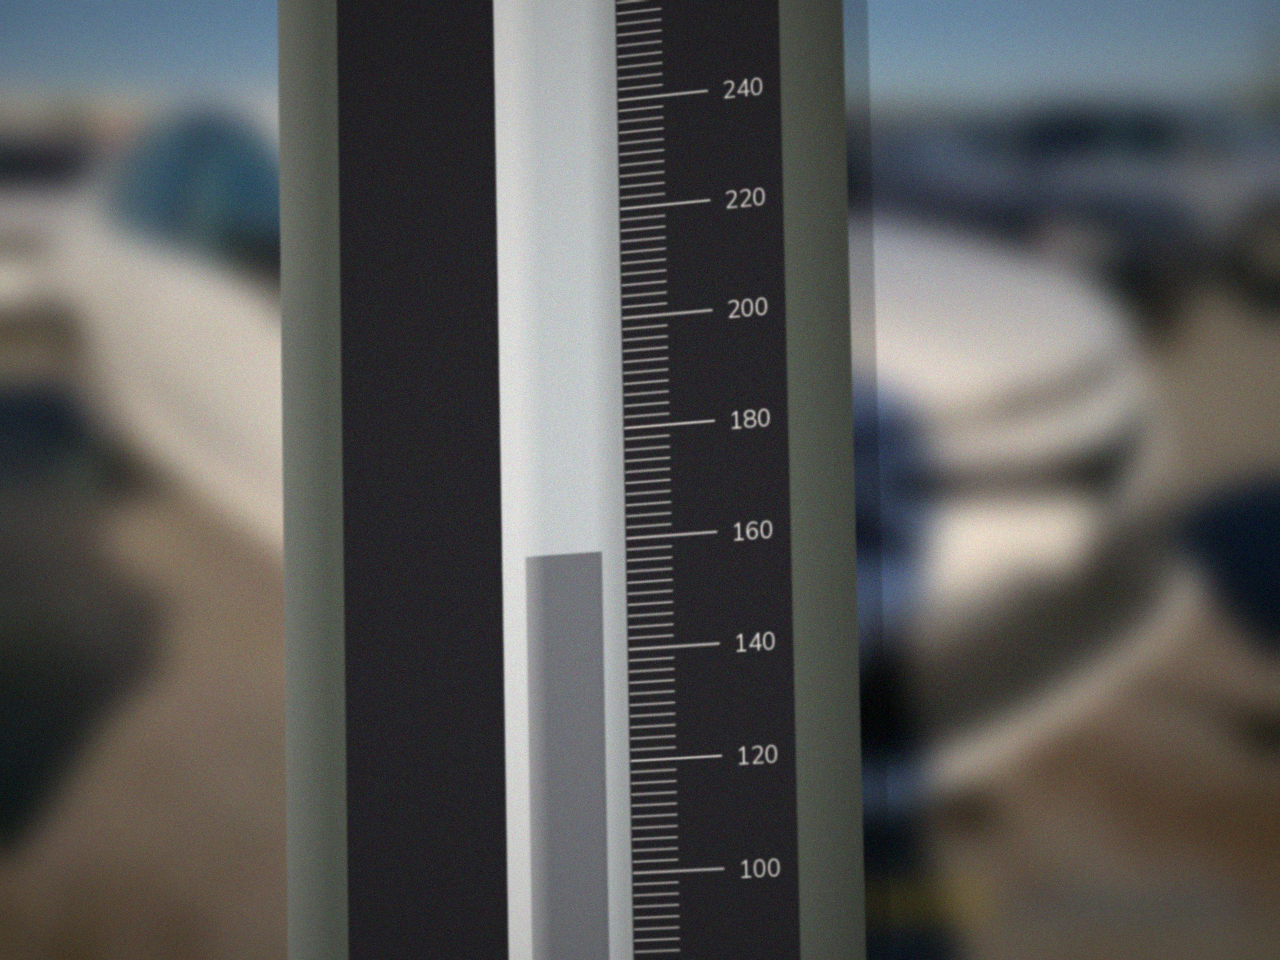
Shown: value=158 unit=mmHg
